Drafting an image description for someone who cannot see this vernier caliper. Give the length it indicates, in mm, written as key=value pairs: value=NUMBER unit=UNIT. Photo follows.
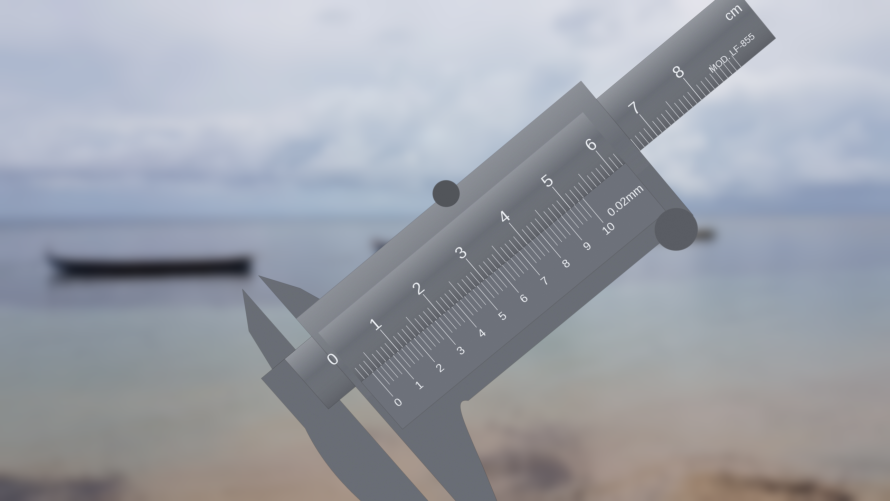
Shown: value=3.8 unit=mm
